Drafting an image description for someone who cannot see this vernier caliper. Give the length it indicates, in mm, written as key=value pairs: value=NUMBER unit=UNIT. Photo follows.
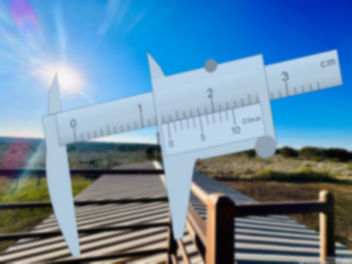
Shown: value=13.6 unit=mm
